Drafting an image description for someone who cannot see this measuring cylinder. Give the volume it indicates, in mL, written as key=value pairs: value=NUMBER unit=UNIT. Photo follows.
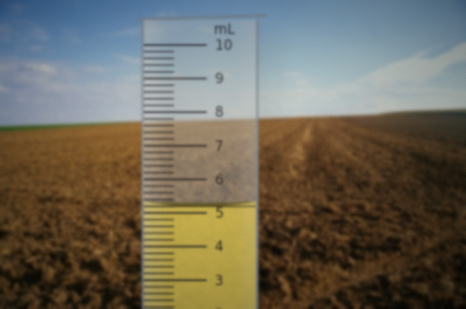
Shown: value=5.2 unit=mL
